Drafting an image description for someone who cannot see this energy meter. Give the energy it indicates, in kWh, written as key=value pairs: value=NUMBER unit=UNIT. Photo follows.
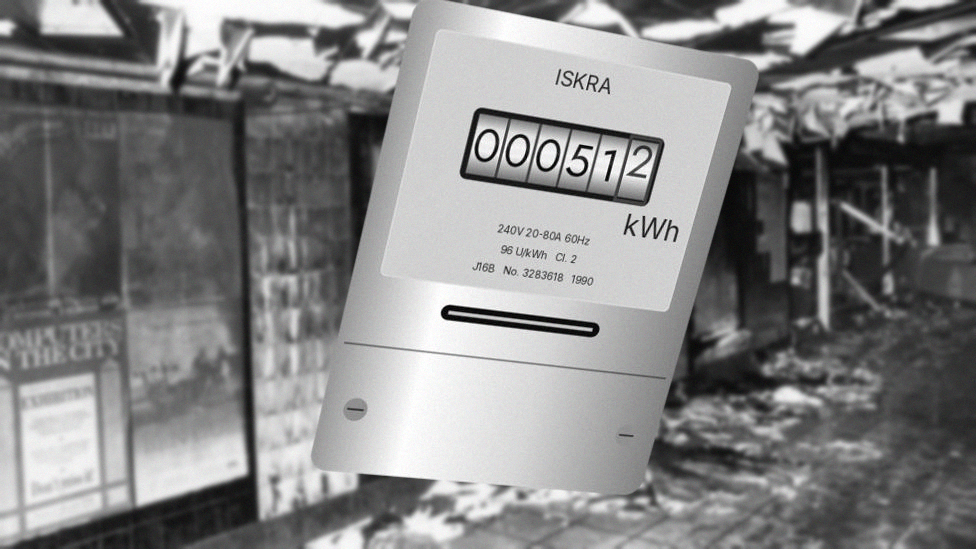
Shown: value=51.2 unit=kWh
